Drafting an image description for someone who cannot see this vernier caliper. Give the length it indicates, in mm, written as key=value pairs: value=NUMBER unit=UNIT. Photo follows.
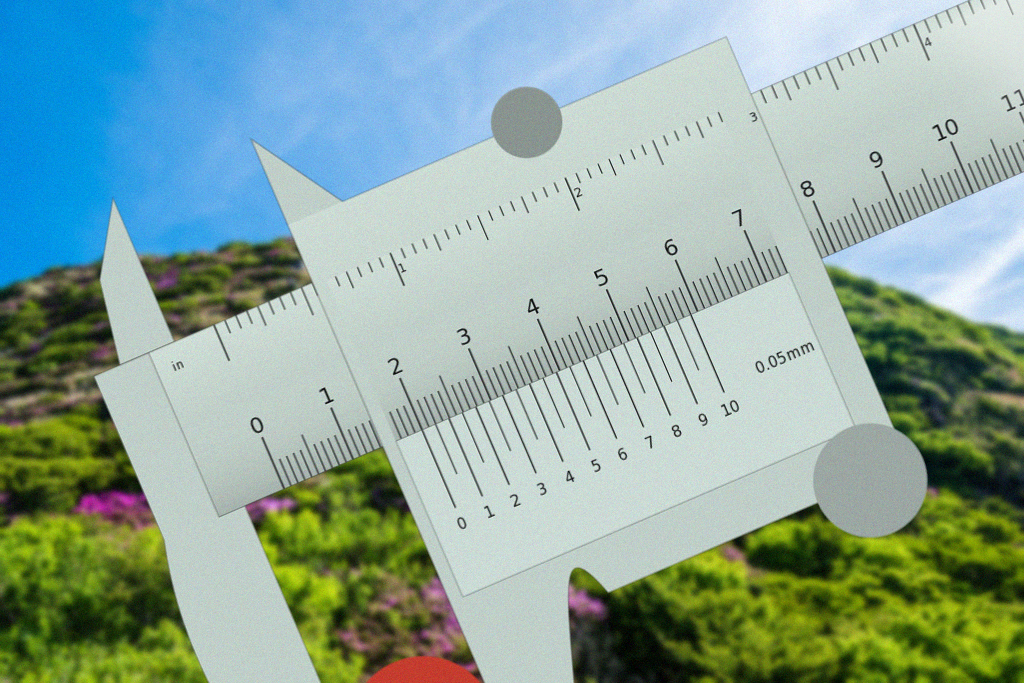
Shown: value=20.0 unit=mm
